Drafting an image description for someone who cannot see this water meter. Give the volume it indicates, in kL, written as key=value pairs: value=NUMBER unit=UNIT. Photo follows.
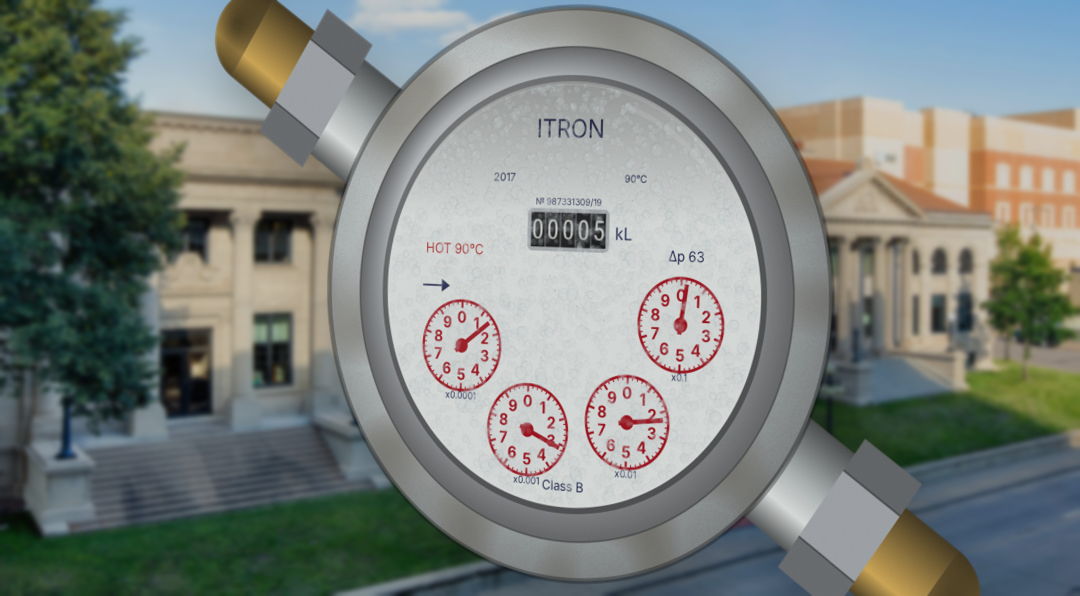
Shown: value=5.0231 unit=kL
